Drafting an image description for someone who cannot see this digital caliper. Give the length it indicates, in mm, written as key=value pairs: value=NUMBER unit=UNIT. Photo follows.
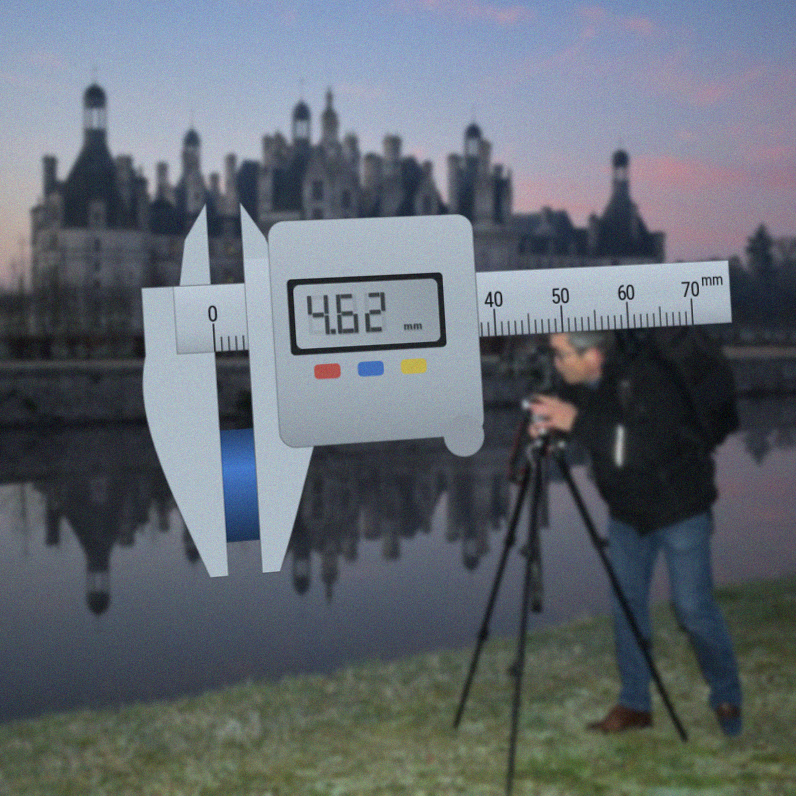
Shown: value=4.62 unit=mm
